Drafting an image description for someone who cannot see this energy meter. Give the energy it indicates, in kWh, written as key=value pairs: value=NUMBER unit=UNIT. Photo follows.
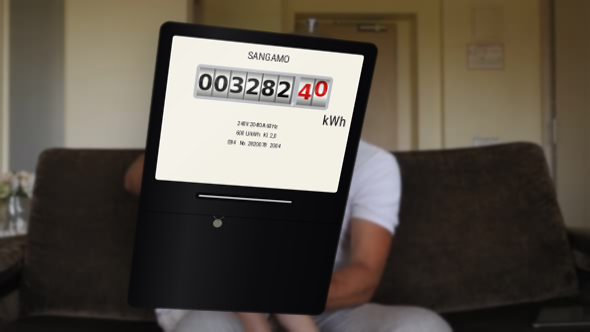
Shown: value=3282.40 unit=kWh
